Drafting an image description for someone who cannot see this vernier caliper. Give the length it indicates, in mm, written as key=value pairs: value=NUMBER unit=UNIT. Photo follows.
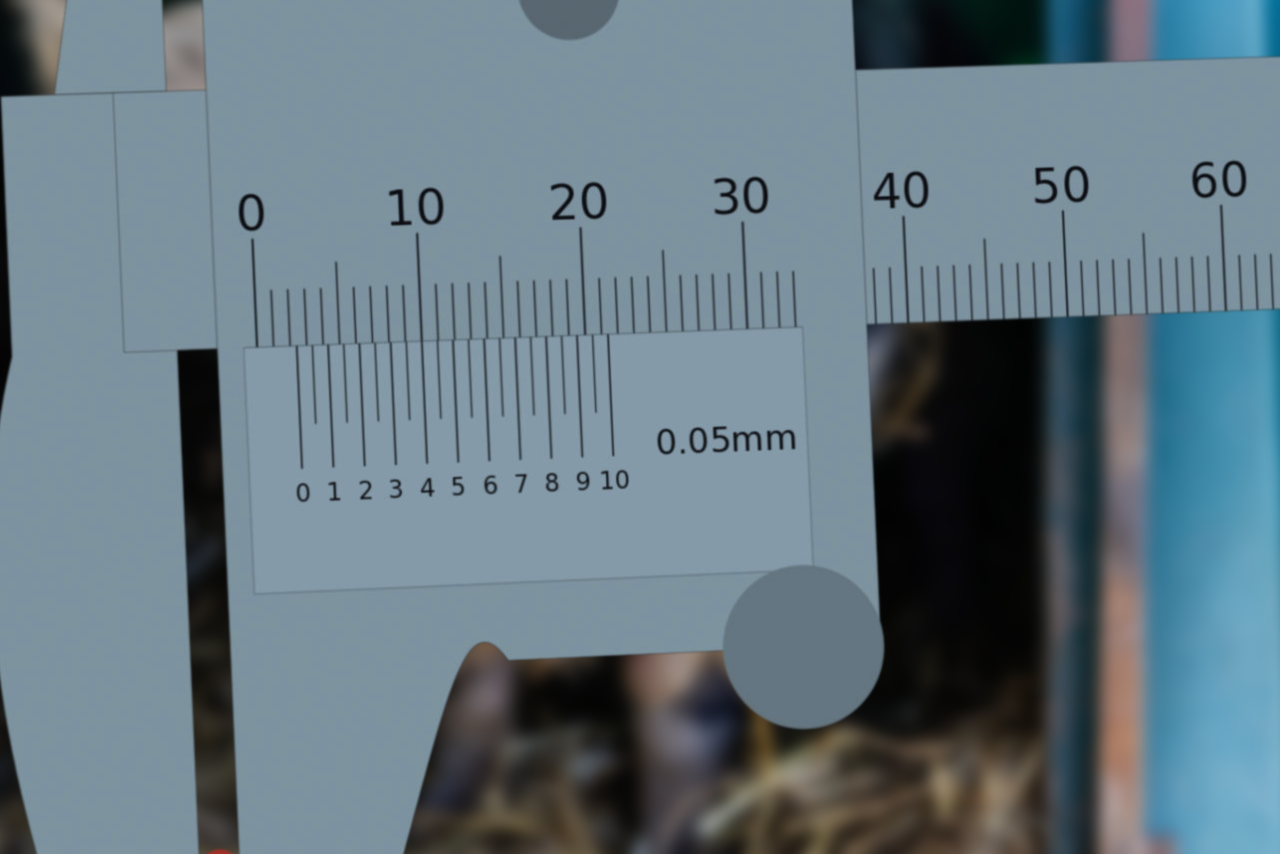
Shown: value=2.4 unit=mm
